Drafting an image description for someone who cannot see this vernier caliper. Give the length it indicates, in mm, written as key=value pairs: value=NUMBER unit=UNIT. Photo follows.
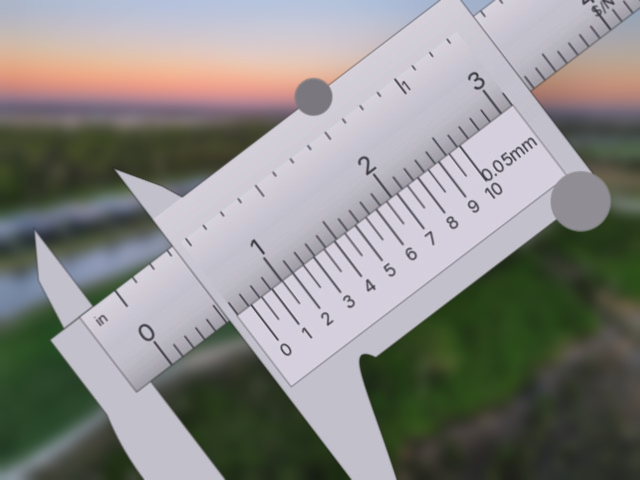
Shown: value=7.2 unit=mm
